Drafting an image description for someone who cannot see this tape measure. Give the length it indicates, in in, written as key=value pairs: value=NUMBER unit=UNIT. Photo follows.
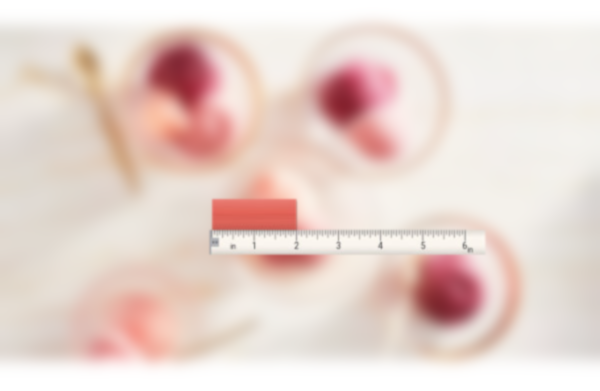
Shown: value=2 unit=in
